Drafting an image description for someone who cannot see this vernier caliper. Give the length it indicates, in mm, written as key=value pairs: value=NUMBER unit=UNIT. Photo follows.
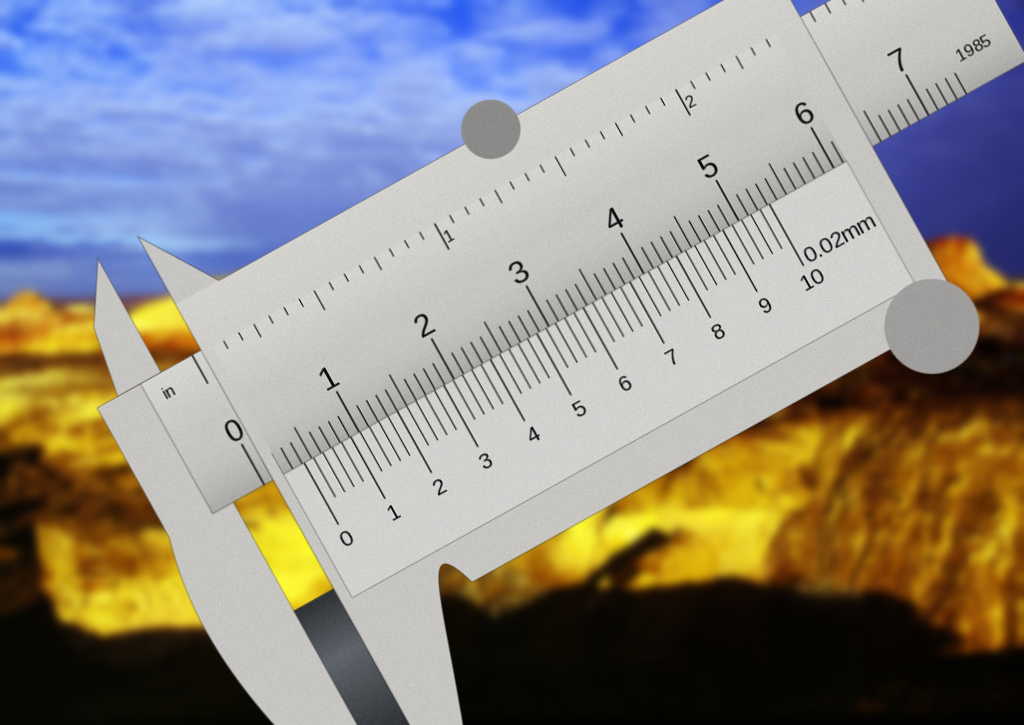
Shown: value=4.2 unit=mm
